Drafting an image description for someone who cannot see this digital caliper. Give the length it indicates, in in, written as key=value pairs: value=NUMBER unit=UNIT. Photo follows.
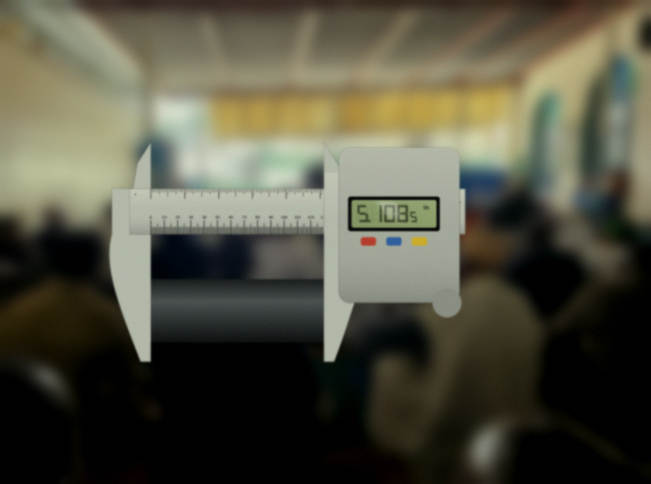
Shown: value=5.1085 unit=in
